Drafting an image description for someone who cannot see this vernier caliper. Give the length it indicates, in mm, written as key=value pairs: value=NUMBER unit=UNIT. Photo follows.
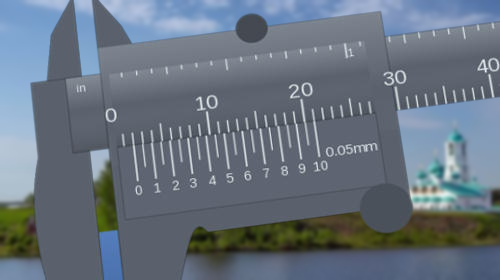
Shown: value=2.0 unit=mm
